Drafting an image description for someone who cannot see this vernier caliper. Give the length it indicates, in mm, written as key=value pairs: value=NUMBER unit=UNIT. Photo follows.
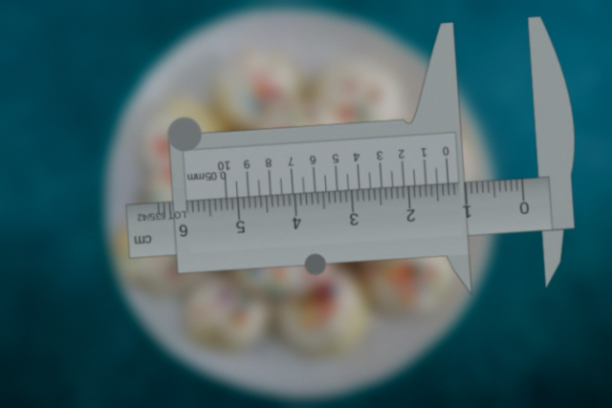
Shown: value=13.0 unit=mm
